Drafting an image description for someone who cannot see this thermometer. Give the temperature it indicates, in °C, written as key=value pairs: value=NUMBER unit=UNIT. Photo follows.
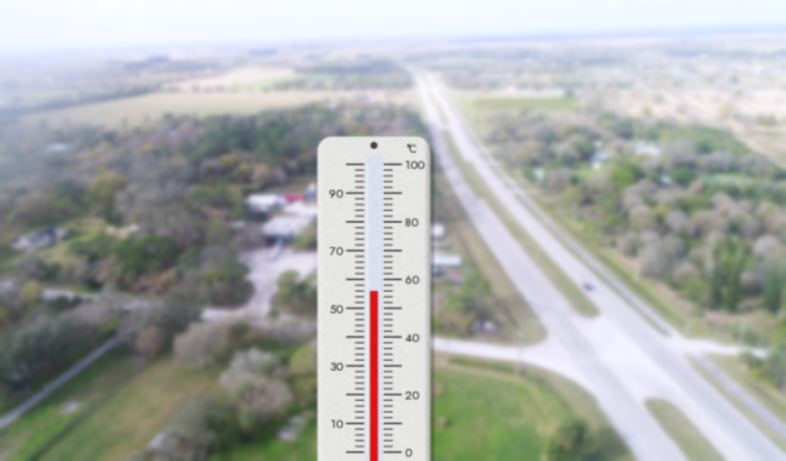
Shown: value=56 unit=°C
